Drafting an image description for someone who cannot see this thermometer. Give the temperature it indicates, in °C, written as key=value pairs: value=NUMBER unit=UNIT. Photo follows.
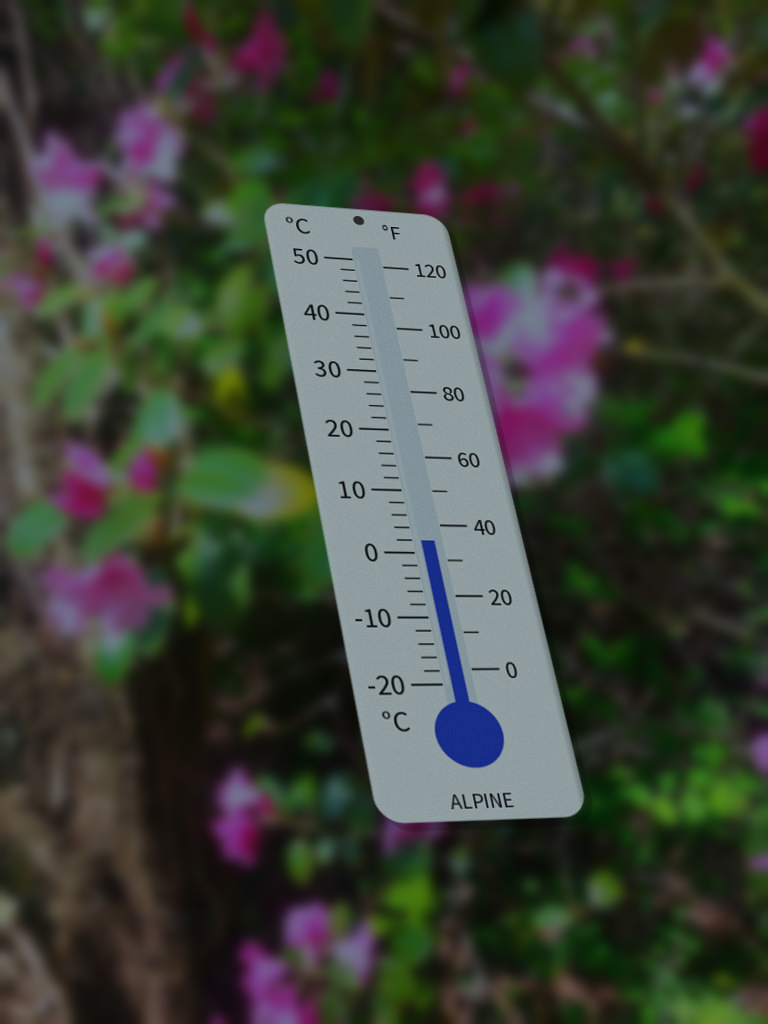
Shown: value=2 unit=°C
